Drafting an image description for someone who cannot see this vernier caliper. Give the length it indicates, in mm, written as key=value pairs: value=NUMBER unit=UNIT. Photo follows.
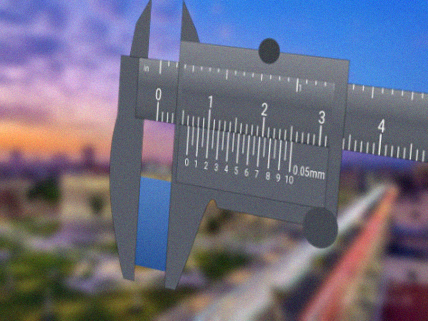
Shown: value=6.2 unit=mm
